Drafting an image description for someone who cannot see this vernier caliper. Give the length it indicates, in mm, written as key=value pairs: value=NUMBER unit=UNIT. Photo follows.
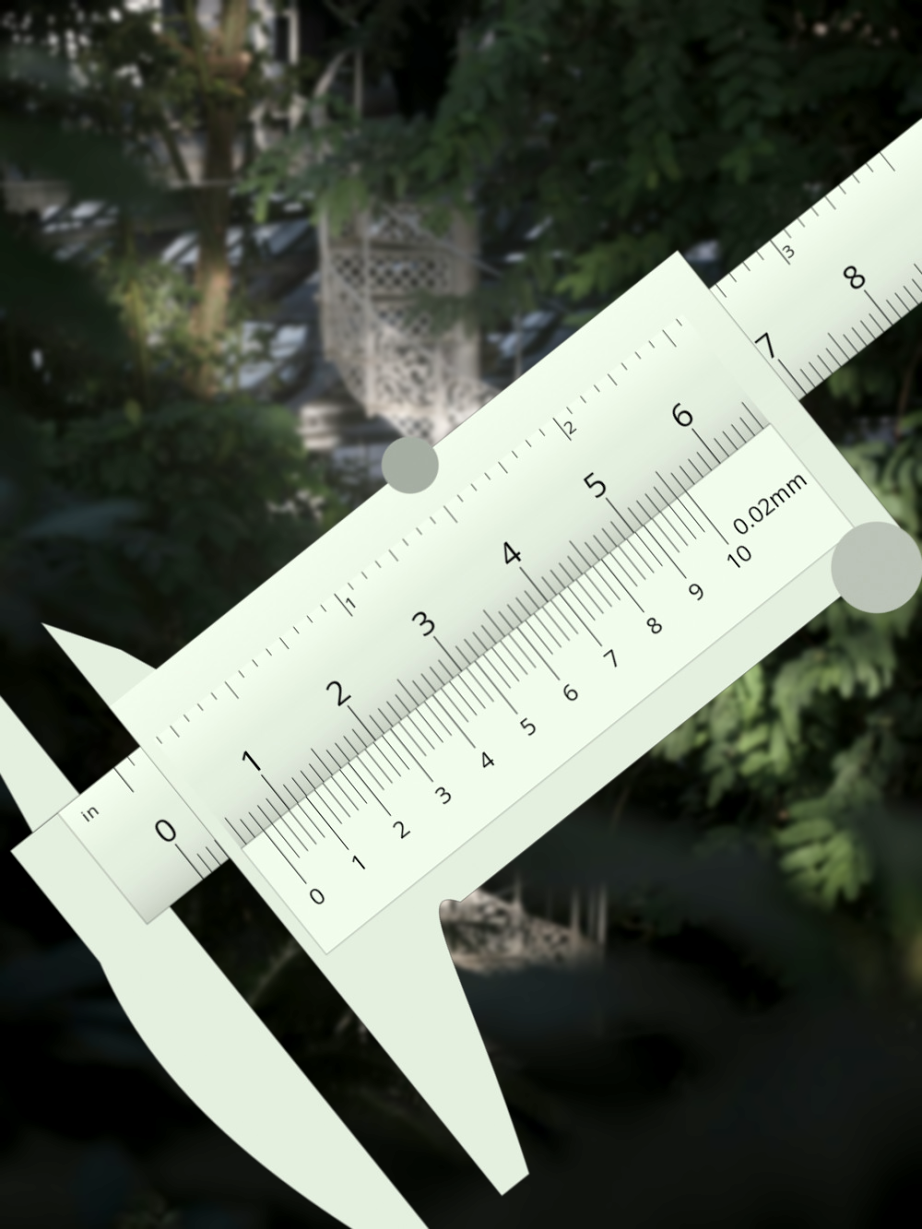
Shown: value=7.0 unit=mm
